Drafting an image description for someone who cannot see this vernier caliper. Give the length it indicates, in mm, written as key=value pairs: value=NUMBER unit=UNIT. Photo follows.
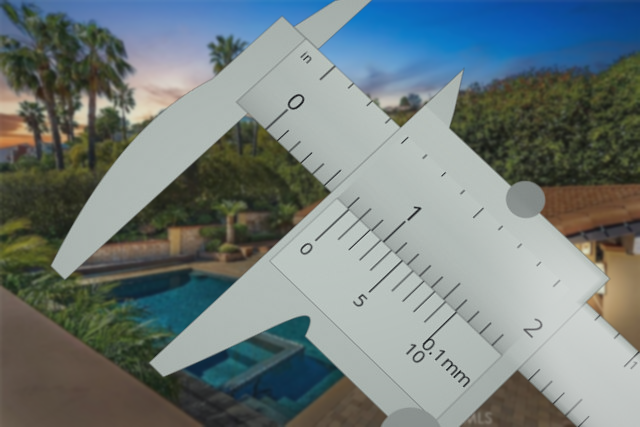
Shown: value=7.1 unit=mm
